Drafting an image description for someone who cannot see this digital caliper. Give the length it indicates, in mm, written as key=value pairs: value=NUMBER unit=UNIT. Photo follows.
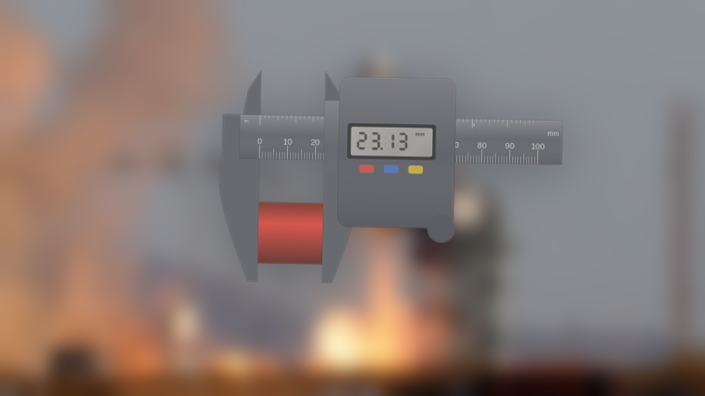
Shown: value=23.13 unit=mm
